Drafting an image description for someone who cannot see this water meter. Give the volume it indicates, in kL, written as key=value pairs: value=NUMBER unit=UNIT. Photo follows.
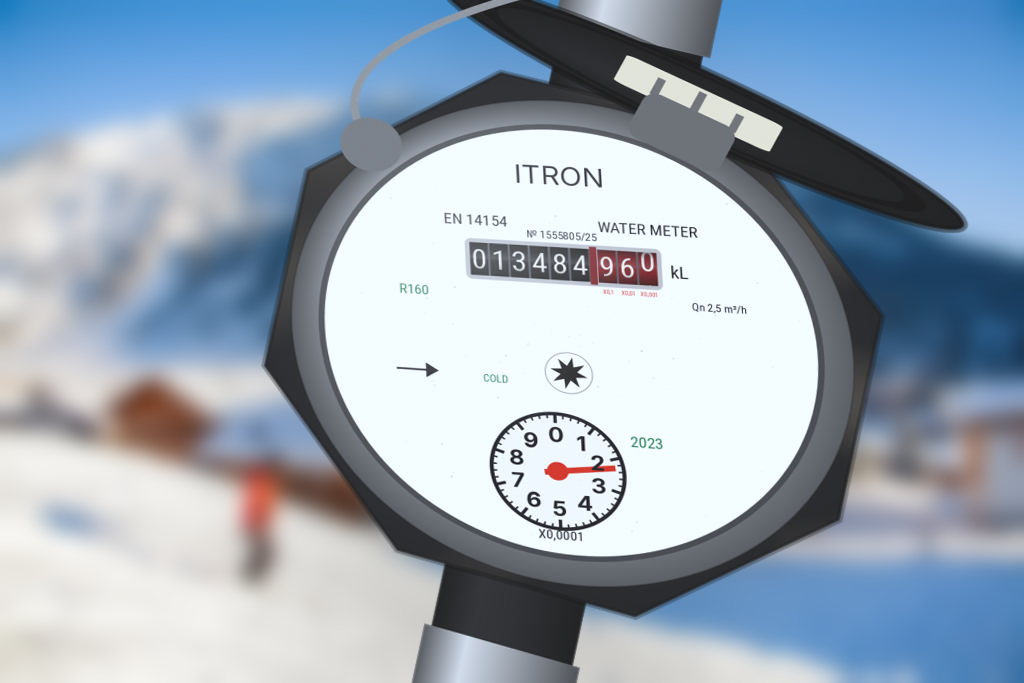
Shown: value=13484.9602 unit=kL
